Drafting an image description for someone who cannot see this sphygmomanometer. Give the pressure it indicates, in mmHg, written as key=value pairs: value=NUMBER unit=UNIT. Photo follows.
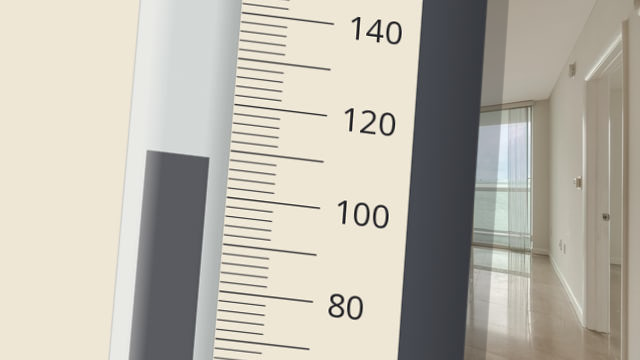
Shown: value=108 unit=mmHg
